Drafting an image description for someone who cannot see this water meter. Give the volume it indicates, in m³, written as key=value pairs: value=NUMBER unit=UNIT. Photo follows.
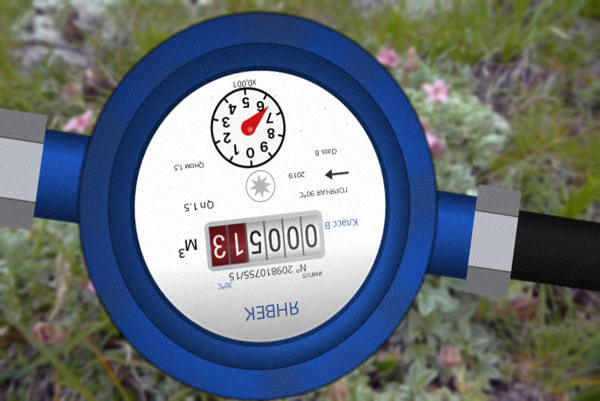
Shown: value=5.136 unit=m³
